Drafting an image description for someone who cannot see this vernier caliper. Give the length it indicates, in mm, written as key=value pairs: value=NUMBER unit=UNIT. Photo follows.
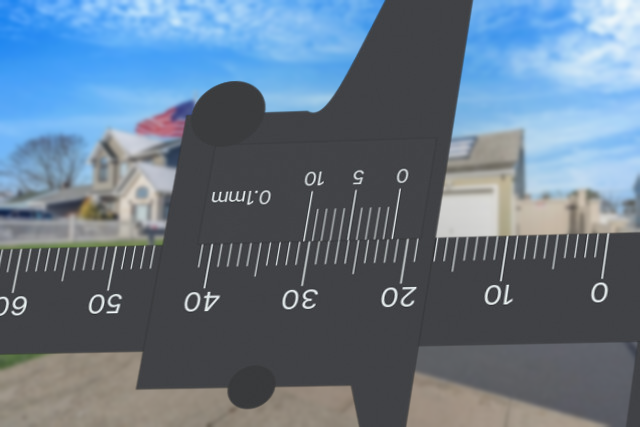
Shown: value=21.6 unit=mm
